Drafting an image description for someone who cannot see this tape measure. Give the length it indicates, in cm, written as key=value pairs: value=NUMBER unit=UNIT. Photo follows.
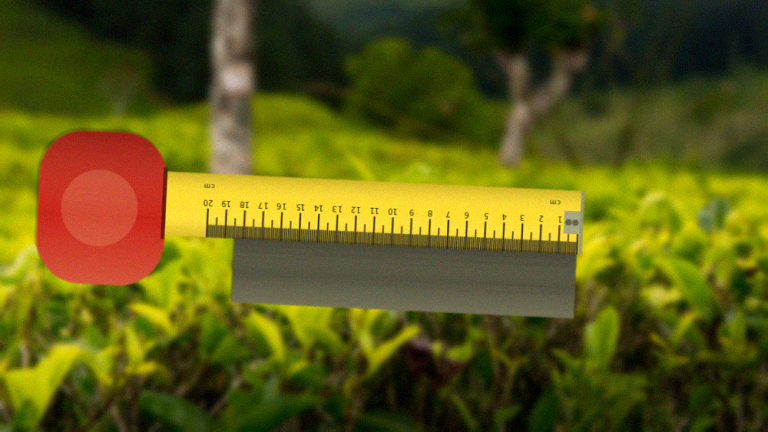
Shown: value=18.5 unit=cm
